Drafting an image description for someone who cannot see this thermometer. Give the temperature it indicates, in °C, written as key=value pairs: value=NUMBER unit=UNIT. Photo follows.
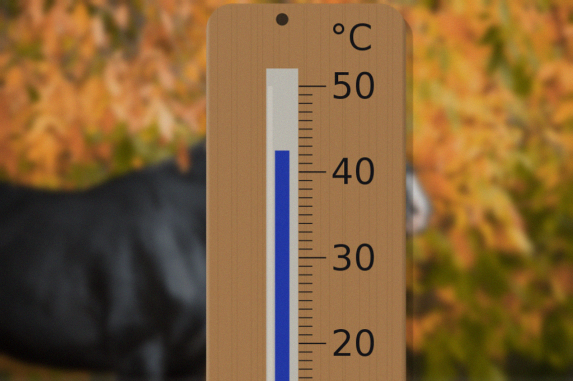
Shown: value=42.5 unit=°C
